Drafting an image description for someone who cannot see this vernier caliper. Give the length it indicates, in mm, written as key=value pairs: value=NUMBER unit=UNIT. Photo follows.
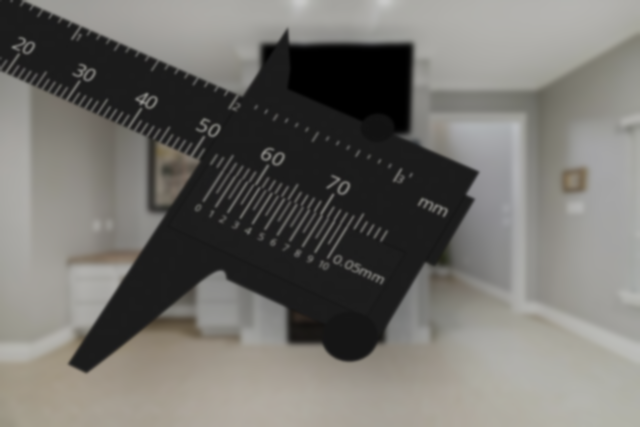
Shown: value=55.0 unit=mm
